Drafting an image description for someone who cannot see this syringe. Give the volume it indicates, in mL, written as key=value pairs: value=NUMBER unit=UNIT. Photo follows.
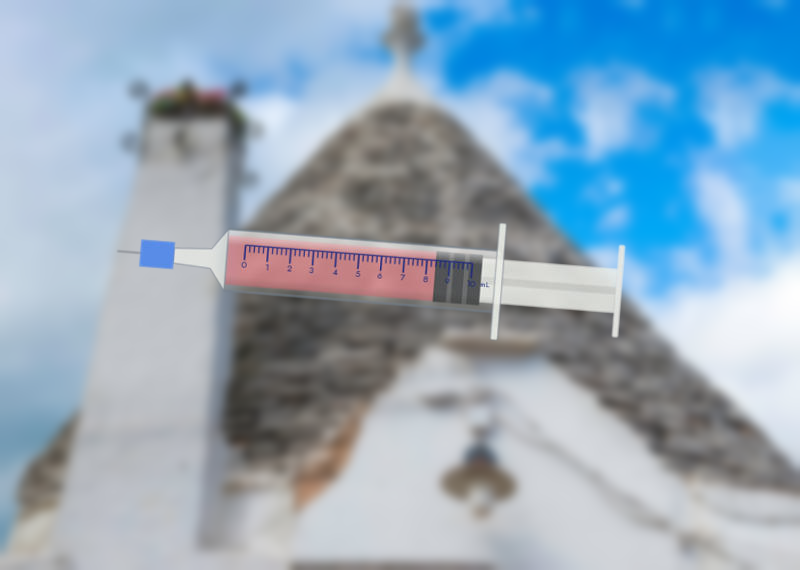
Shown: value=8.4 unit=mL
